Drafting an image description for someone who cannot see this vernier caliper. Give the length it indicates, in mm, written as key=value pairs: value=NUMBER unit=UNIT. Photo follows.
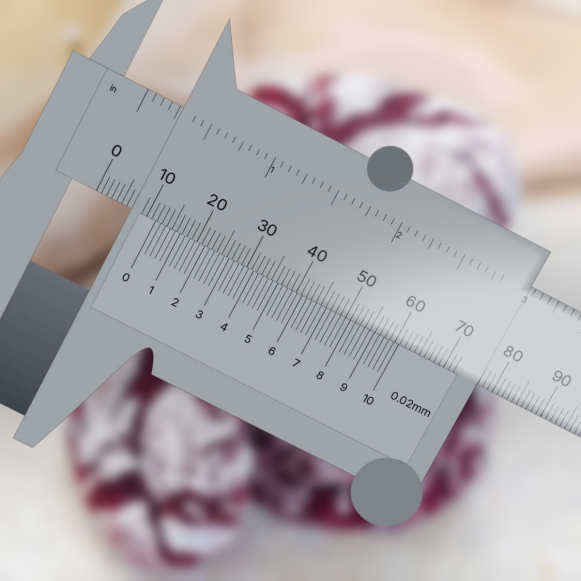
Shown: value=11.8 unit=mm
